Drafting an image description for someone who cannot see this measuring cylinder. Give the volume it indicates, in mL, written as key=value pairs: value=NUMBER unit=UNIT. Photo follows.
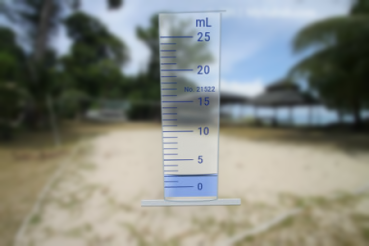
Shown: value=2 unit=mL
